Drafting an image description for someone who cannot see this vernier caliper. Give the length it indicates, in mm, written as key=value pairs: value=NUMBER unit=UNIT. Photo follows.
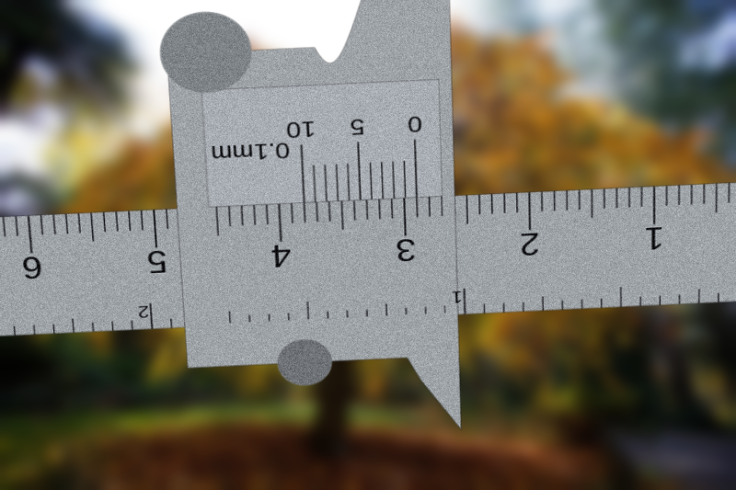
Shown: value=29.0 unit=mm
